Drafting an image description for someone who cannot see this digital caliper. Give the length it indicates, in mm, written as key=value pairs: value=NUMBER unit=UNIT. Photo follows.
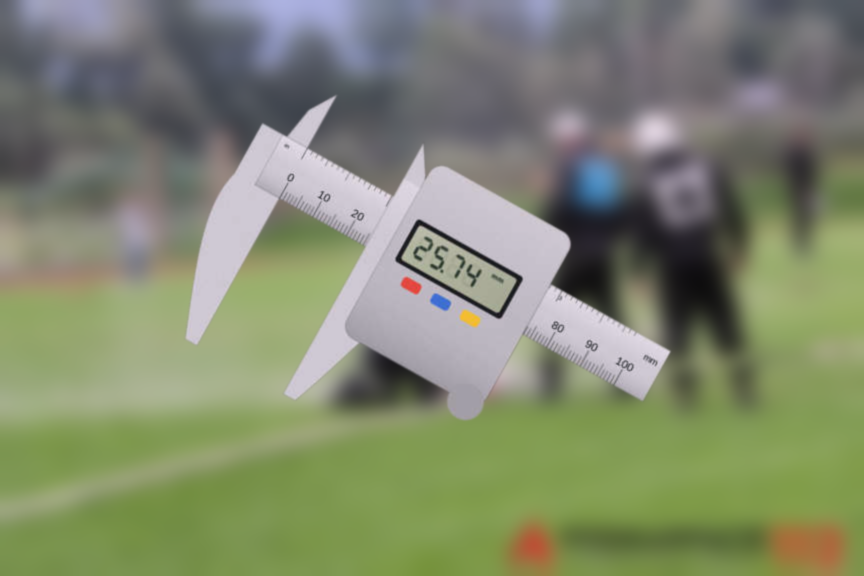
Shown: value=25.74 unit=mm
